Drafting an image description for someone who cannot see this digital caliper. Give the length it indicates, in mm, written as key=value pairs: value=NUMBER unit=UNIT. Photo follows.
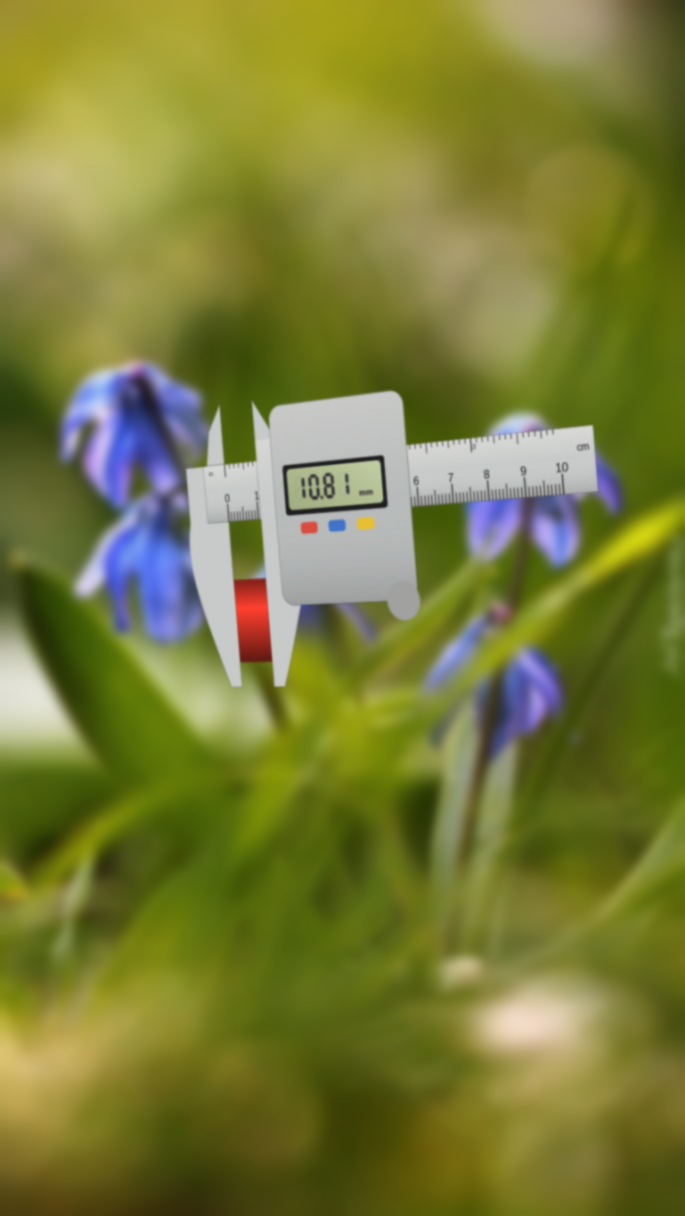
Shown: value=10.81 unit=mm
